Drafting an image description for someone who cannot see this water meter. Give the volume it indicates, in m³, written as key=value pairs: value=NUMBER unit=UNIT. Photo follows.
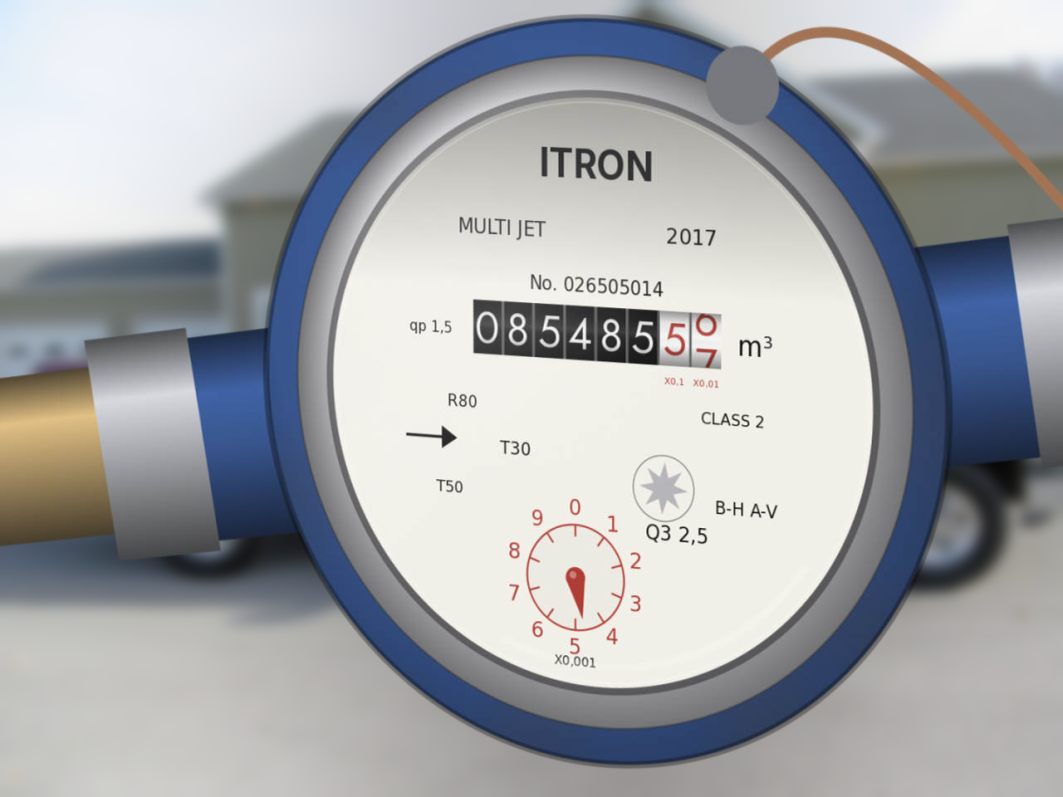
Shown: value=85485.564 unit=m³
